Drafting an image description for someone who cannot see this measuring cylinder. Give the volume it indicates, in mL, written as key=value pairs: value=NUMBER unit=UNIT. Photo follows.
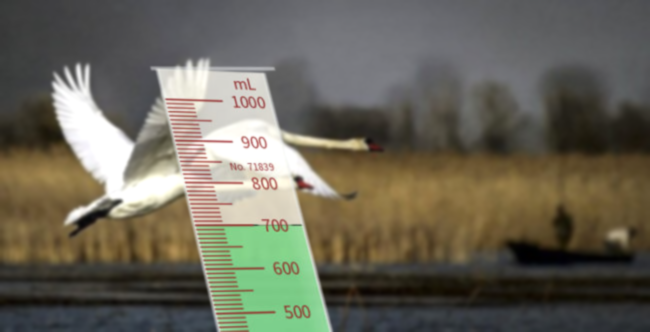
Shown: value=700 unit=mL
